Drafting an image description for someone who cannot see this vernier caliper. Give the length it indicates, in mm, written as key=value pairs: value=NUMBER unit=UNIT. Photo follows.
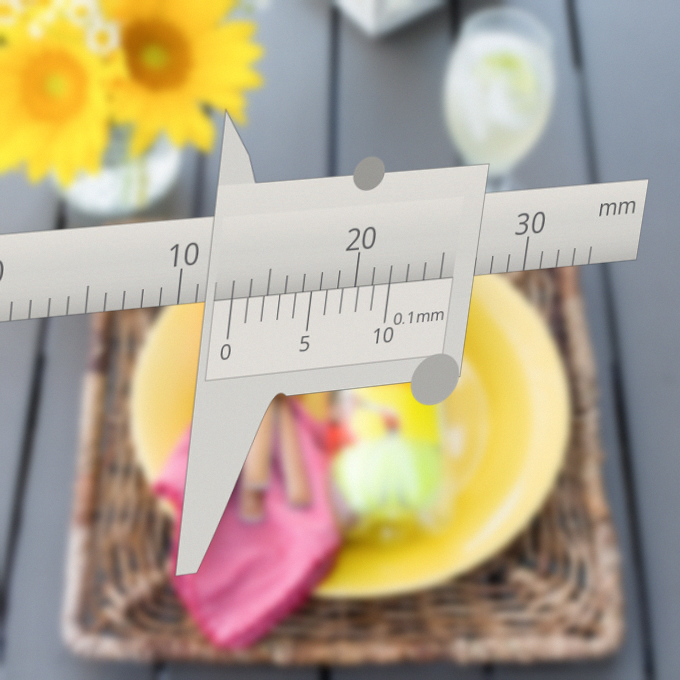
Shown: value=13.0 unit=mm
